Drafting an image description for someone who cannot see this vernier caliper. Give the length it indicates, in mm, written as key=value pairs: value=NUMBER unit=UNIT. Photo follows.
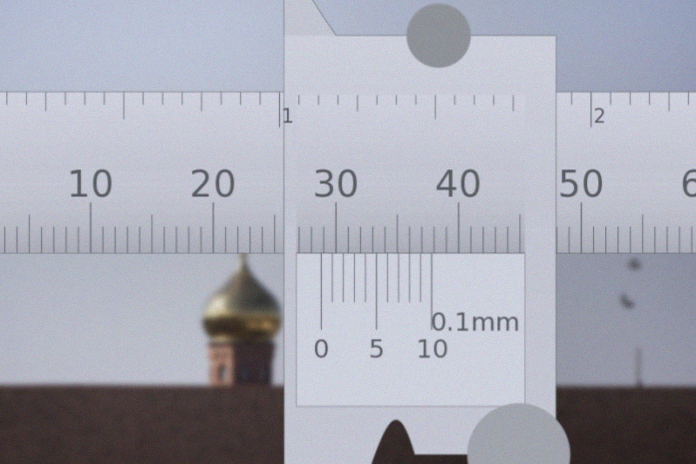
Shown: value=28.8 unit=mm
